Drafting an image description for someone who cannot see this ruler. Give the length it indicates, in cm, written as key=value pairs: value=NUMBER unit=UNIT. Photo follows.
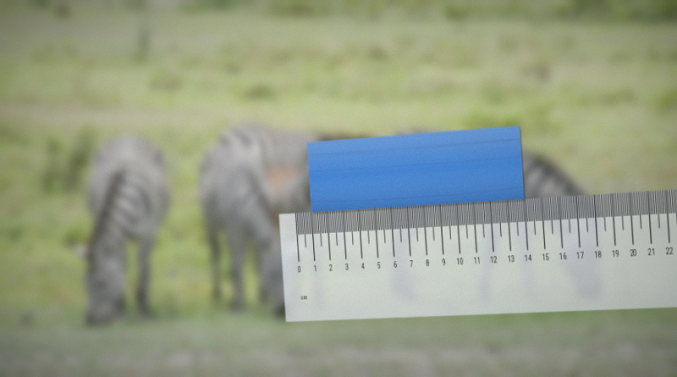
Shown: value=13 unit=cm
